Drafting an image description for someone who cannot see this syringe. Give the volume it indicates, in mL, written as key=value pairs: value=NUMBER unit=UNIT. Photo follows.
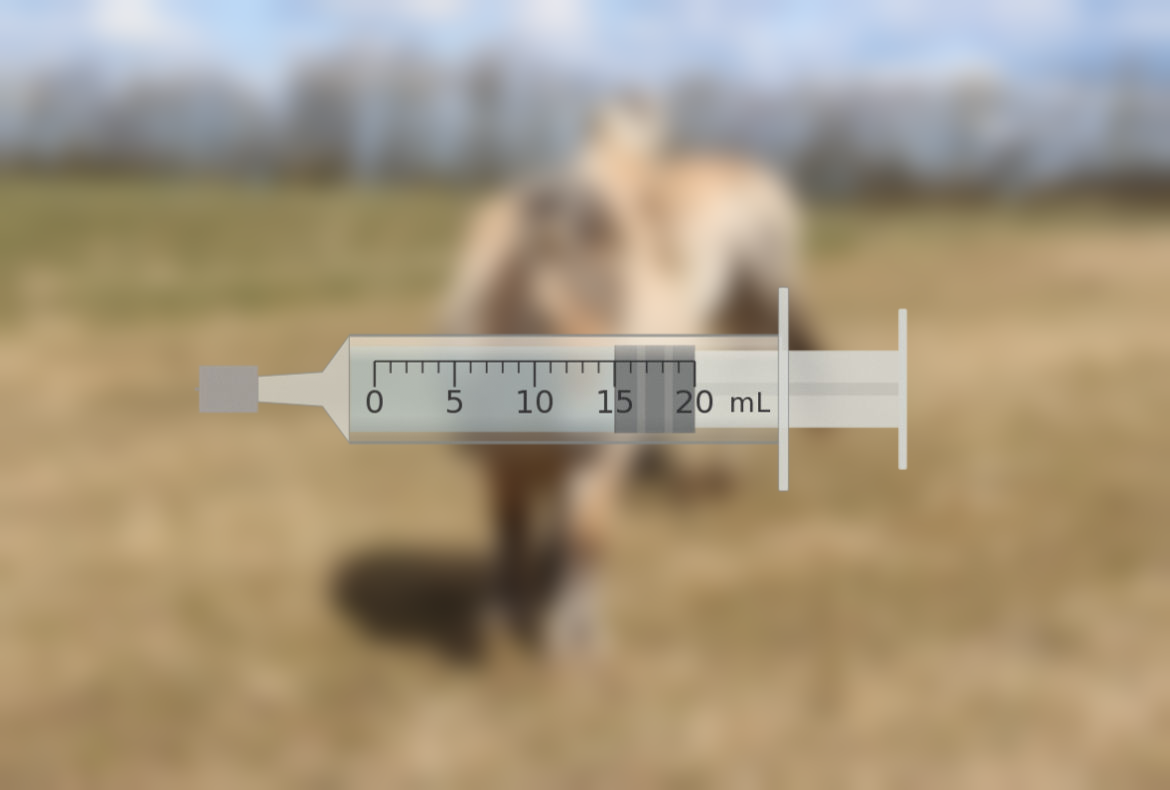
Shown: value=15 unit=mL
